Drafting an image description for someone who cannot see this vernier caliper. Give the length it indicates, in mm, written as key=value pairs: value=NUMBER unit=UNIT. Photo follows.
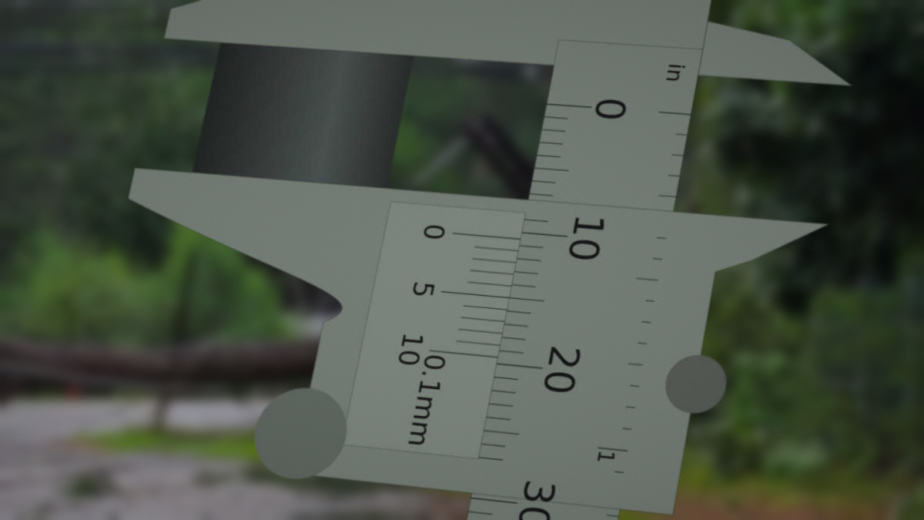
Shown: value=10.5 unit=mm
